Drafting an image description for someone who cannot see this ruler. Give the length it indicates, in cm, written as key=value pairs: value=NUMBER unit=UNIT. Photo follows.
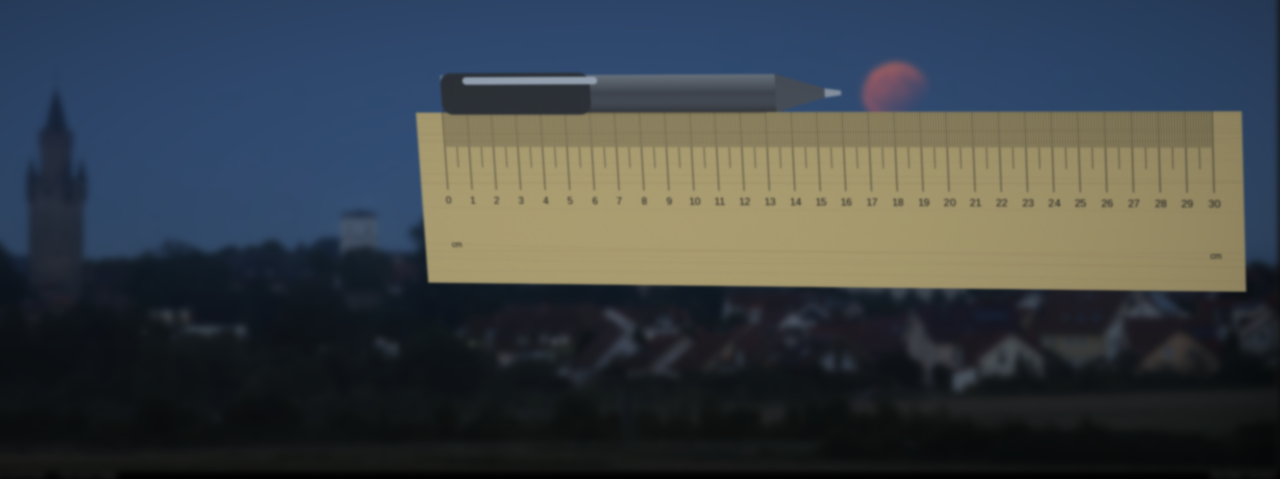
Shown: value=16 unit=cm
